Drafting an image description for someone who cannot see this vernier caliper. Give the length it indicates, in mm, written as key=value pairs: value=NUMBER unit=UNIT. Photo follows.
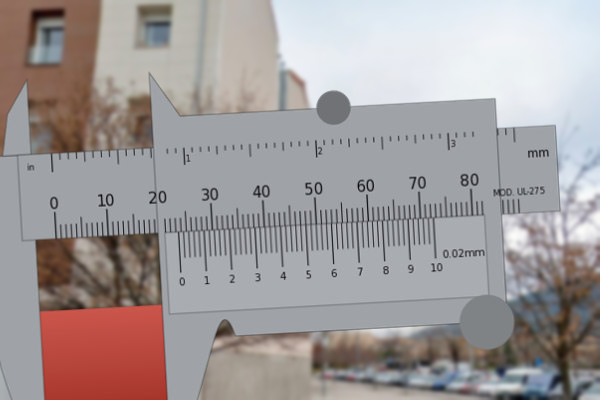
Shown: value=23.5 unit=mm
